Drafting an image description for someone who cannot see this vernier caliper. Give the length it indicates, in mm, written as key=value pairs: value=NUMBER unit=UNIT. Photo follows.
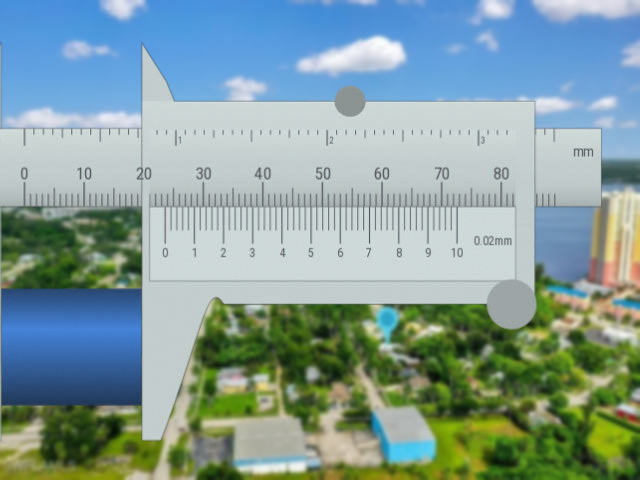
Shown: value=23.6 unit=mm
